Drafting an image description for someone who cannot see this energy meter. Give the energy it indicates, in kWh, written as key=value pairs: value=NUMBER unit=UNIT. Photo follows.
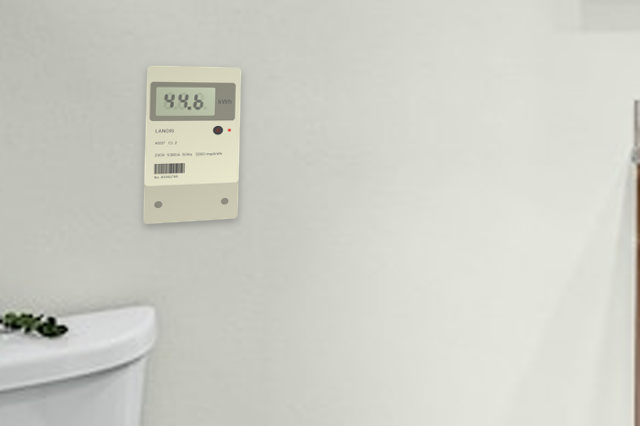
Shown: value=44.6 unit=kWh
